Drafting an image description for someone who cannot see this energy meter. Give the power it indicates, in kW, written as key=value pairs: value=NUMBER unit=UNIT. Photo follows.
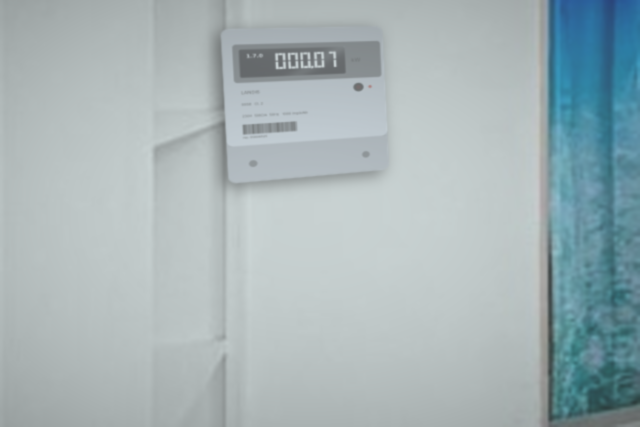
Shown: value=0.07 unit=kW
